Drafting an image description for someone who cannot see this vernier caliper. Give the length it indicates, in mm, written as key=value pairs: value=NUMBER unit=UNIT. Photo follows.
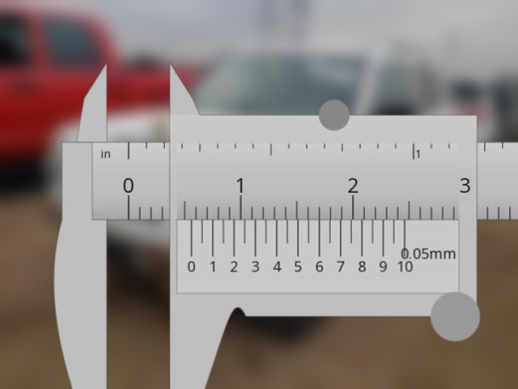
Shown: value=5.6 unit=mm
